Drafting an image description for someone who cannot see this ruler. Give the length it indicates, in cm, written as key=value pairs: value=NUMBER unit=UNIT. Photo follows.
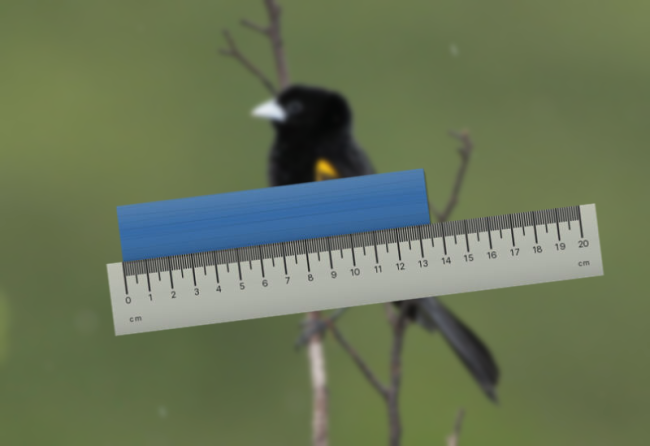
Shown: value=13.5 unit=cm
